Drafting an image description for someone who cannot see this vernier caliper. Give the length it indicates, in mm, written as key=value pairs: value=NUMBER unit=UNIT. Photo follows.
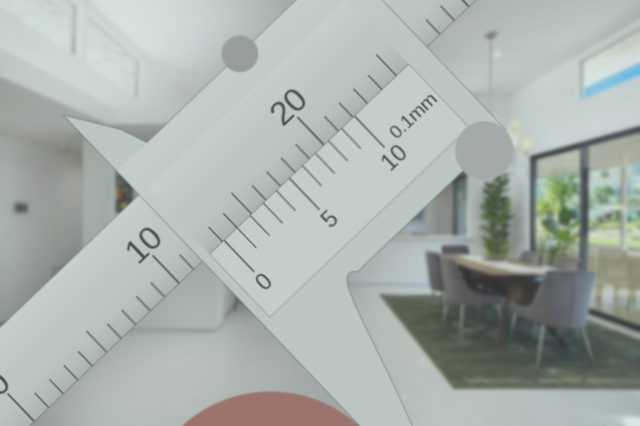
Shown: value=13.1 unit=mm
